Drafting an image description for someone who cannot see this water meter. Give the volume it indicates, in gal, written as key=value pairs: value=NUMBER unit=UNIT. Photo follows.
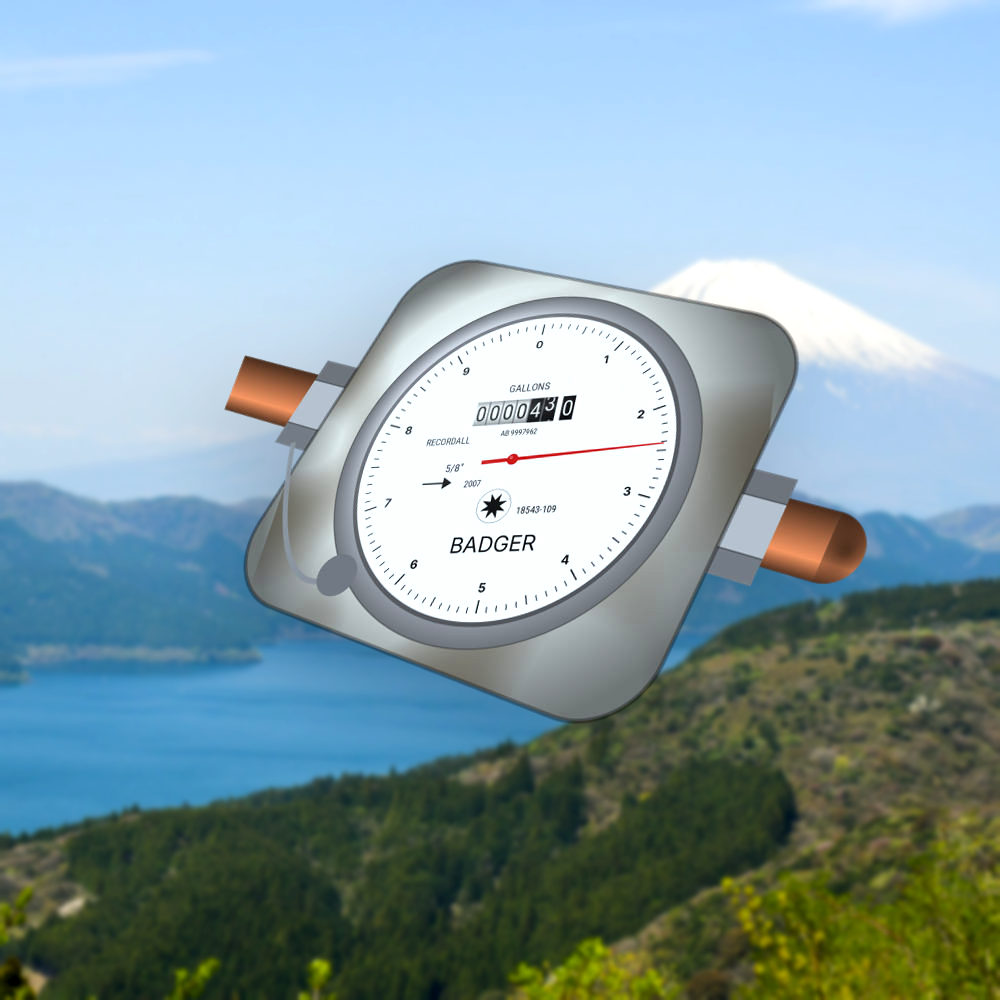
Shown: value=432.4 unit=gal
